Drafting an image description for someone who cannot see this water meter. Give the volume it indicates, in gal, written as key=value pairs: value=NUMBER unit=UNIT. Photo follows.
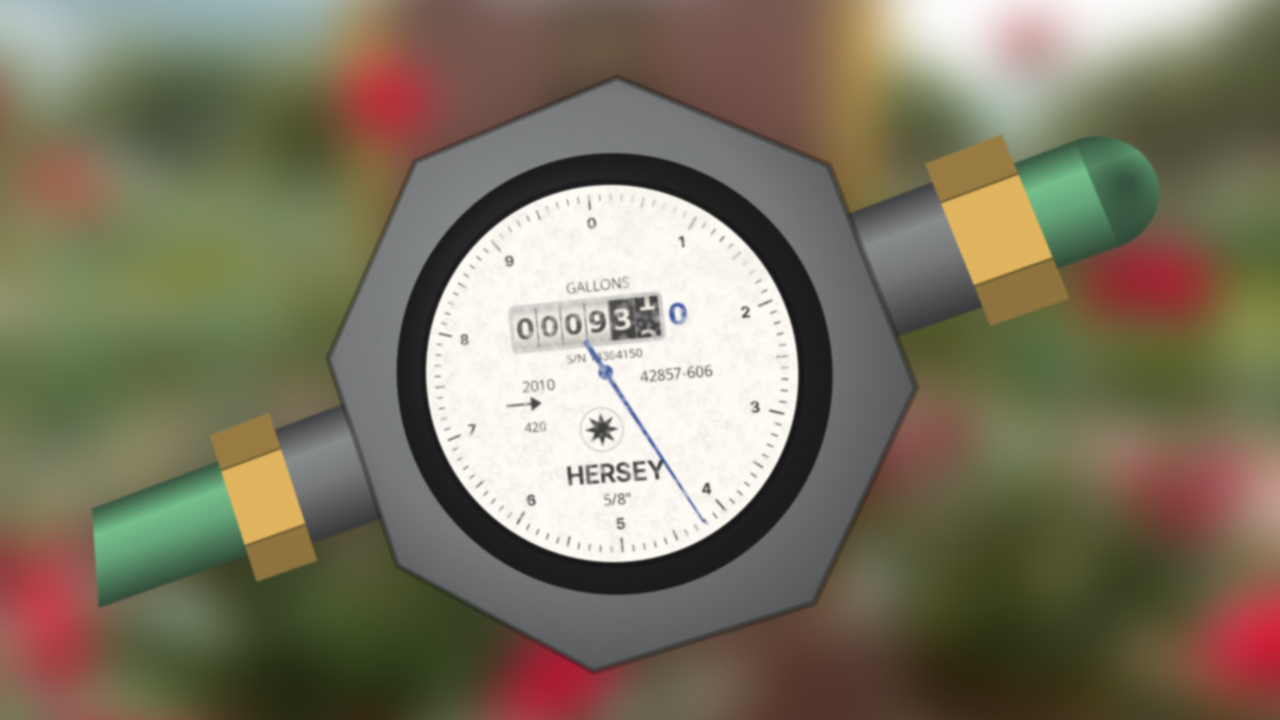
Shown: value=9314.2 unit=gal
